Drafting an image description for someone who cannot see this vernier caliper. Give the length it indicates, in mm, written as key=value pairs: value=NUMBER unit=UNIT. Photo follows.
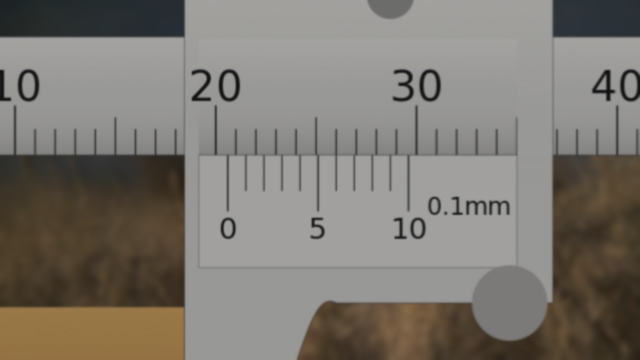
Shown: value=20.6 unit=mm
